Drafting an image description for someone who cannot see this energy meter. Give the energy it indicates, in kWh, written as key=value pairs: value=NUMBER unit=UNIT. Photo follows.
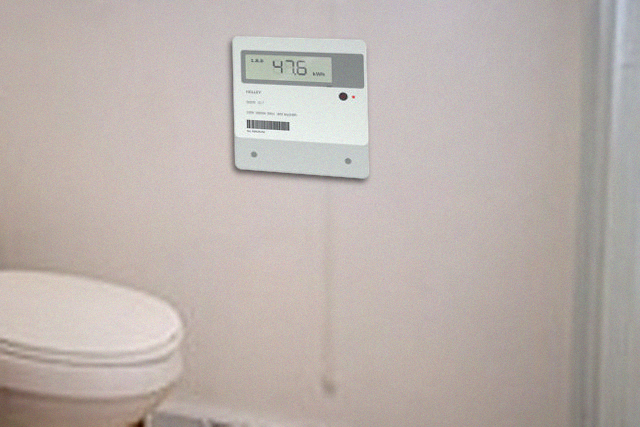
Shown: value=47.6 unit=kWh
